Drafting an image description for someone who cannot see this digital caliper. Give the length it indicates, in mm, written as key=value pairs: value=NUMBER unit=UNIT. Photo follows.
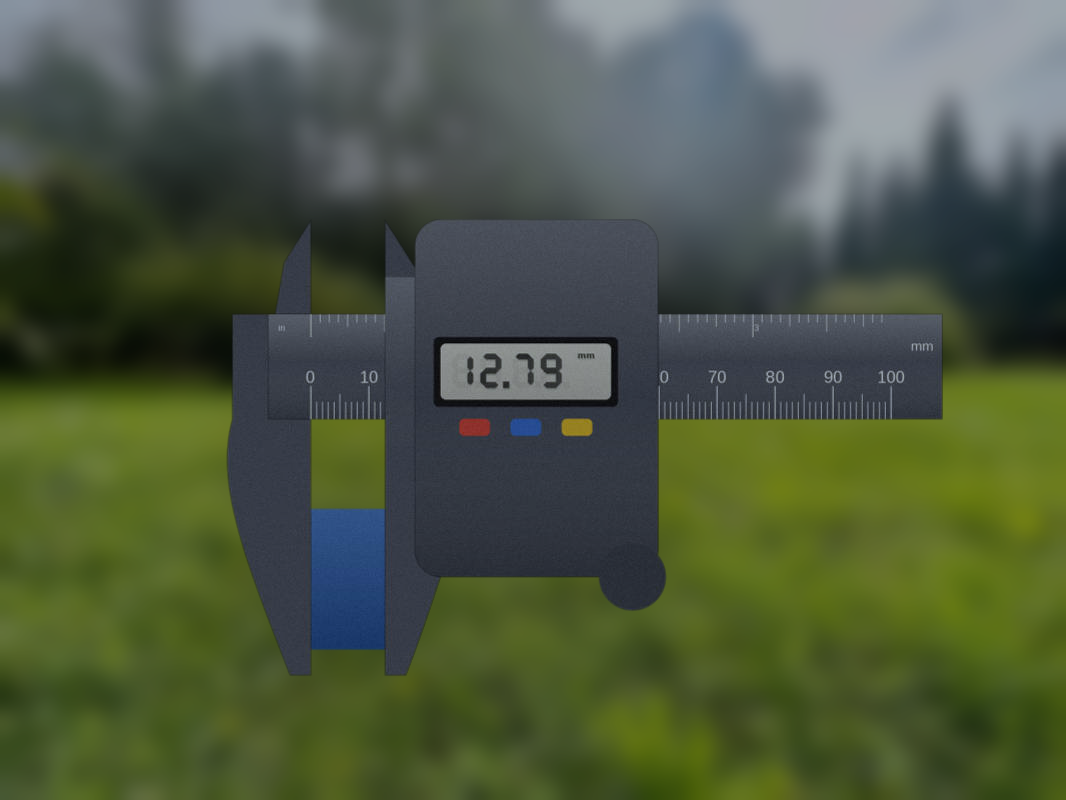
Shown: value=12.79 unit=mm
